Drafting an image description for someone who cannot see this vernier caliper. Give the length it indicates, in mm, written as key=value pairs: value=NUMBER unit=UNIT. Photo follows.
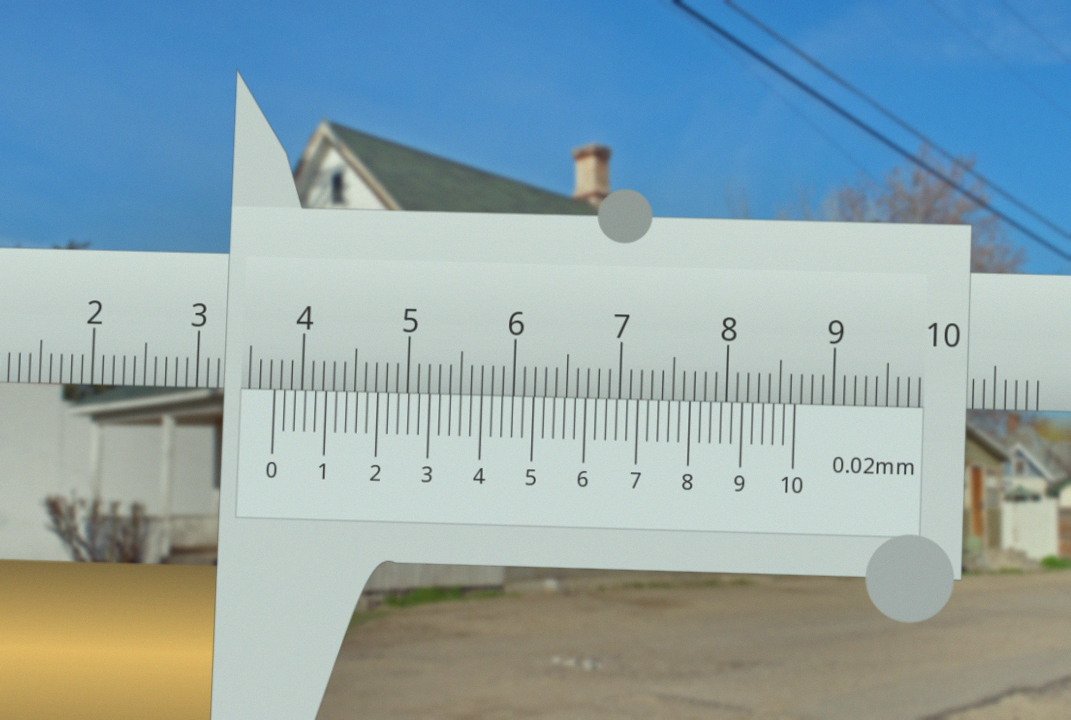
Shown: value=37.4 unit=mm
